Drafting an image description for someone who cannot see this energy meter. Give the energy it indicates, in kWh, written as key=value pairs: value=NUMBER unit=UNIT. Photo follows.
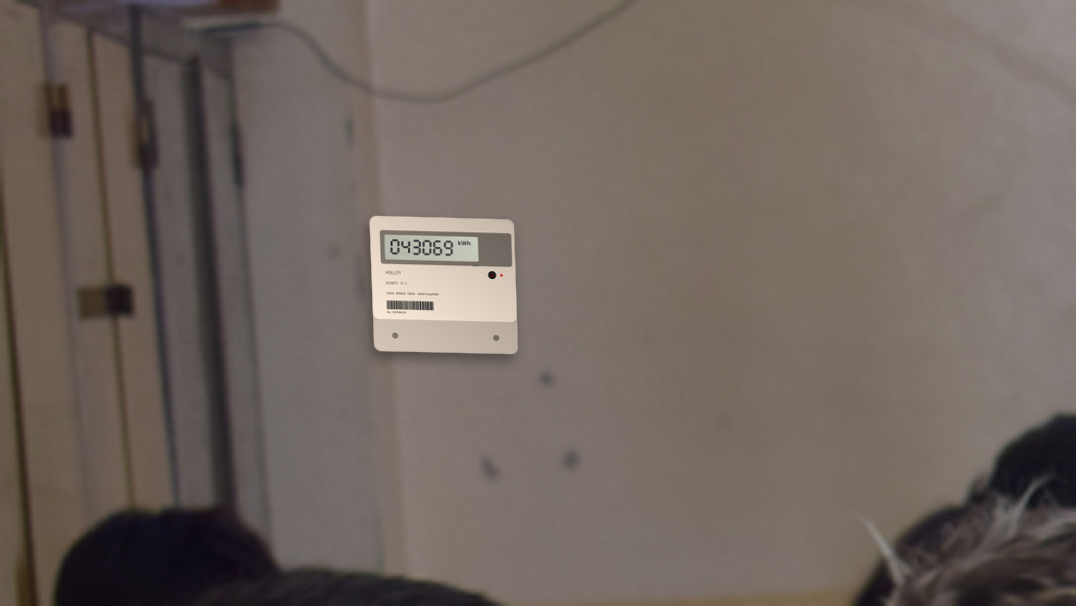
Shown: value=43069 unit=kWh
